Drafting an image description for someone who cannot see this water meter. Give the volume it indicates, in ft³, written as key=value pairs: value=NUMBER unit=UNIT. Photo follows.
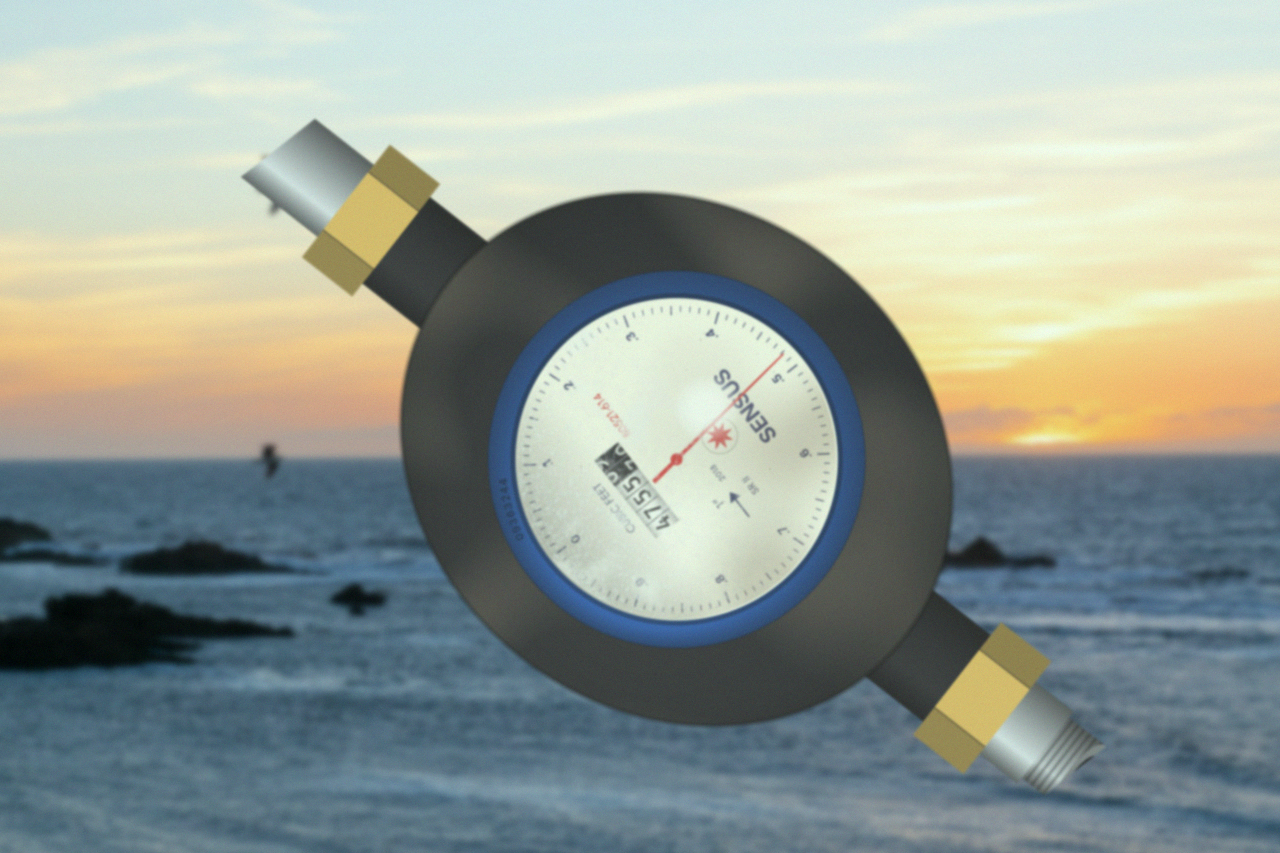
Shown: value=475569.48 unit=ft³
